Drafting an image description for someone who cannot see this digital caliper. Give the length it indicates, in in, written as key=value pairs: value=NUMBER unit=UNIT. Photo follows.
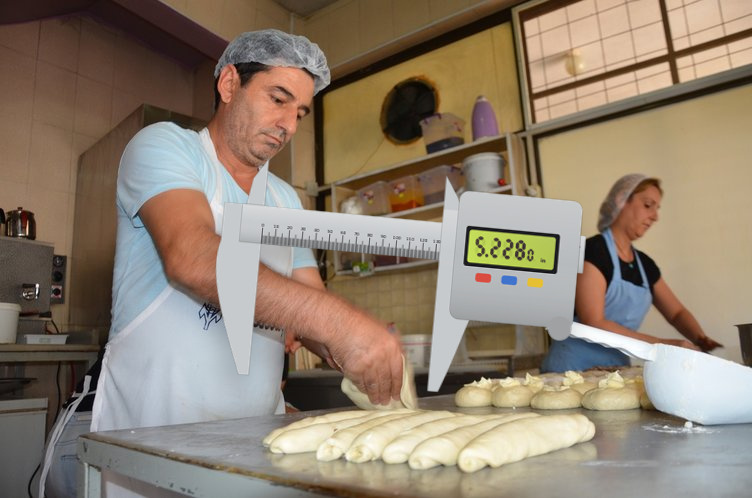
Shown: value=5.2280 unit=in
